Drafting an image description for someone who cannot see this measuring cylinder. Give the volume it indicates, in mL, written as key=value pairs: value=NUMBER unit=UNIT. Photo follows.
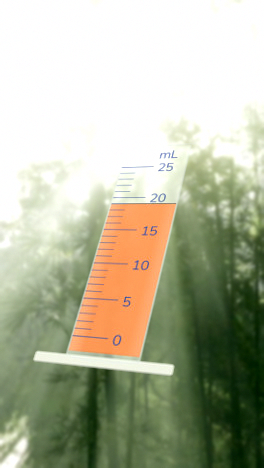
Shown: value=19 unit=mL
